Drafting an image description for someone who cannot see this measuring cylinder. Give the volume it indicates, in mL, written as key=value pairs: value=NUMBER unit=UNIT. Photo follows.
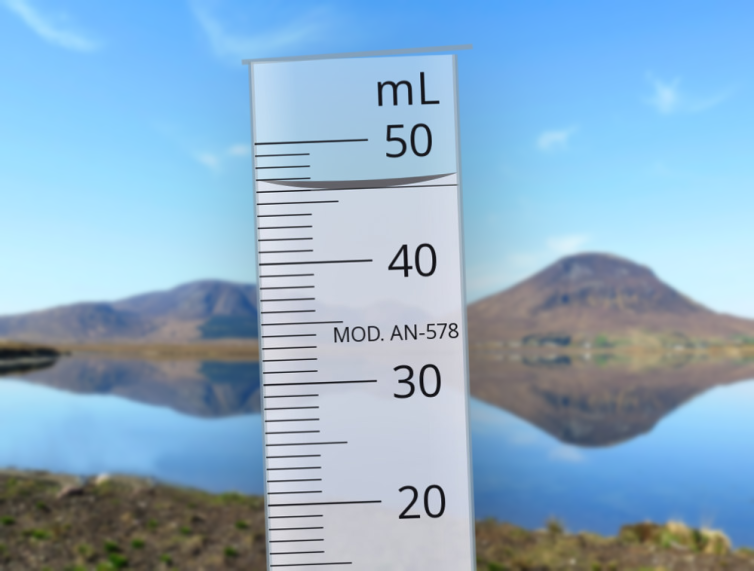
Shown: value=46 unit=mL
